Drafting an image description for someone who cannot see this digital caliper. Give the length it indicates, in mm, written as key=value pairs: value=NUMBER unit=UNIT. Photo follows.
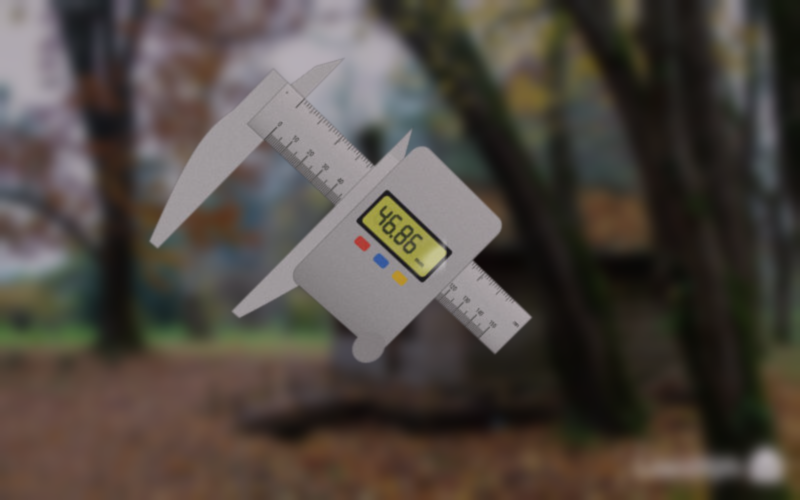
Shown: value=46.86 unit=mm
